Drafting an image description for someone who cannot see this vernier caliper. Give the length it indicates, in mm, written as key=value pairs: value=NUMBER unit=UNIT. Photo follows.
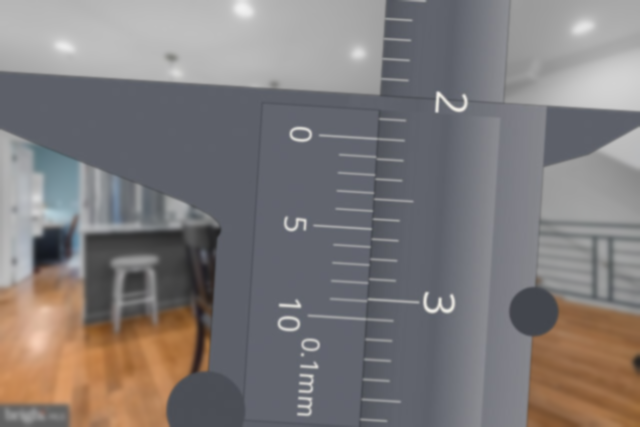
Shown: value=22.0 unit=mm
